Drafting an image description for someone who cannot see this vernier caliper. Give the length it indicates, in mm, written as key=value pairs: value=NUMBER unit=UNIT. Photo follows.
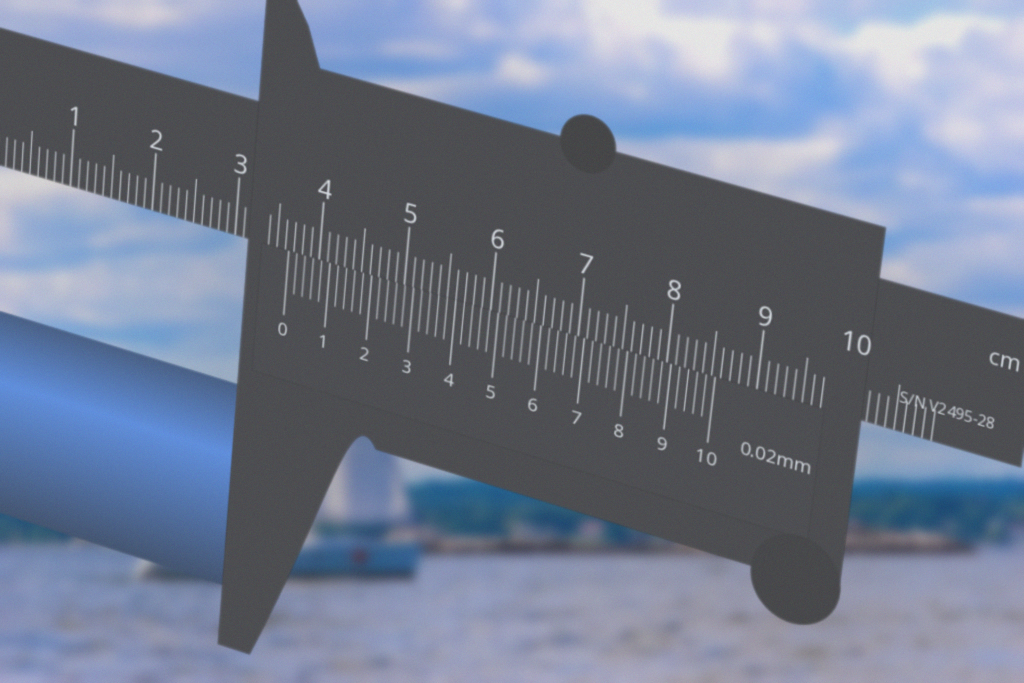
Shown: value=36.4 unit=mm
